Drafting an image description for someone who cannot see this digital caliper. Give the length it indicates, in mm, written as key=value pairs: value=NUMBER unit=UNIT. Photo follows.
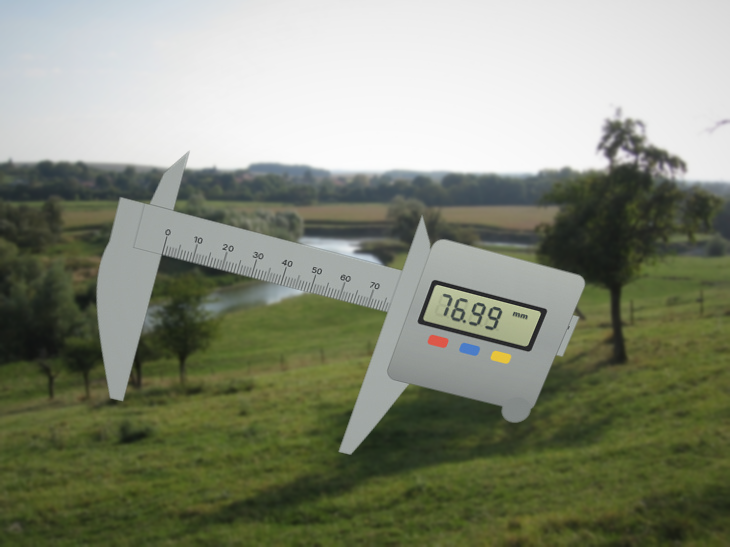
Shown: value=76.99 unit=mm
